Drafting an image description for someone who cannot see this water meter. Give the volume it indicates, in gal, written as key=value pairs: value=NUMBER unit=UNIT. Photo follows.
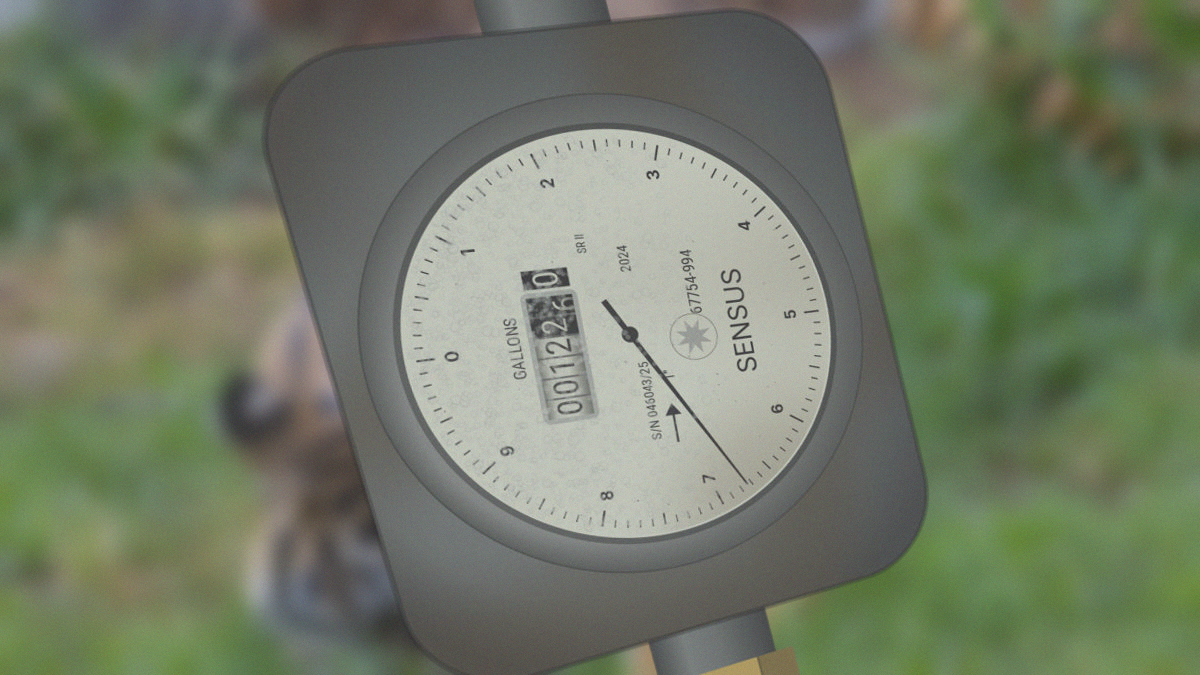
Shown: value=12256.7 unit=gal
